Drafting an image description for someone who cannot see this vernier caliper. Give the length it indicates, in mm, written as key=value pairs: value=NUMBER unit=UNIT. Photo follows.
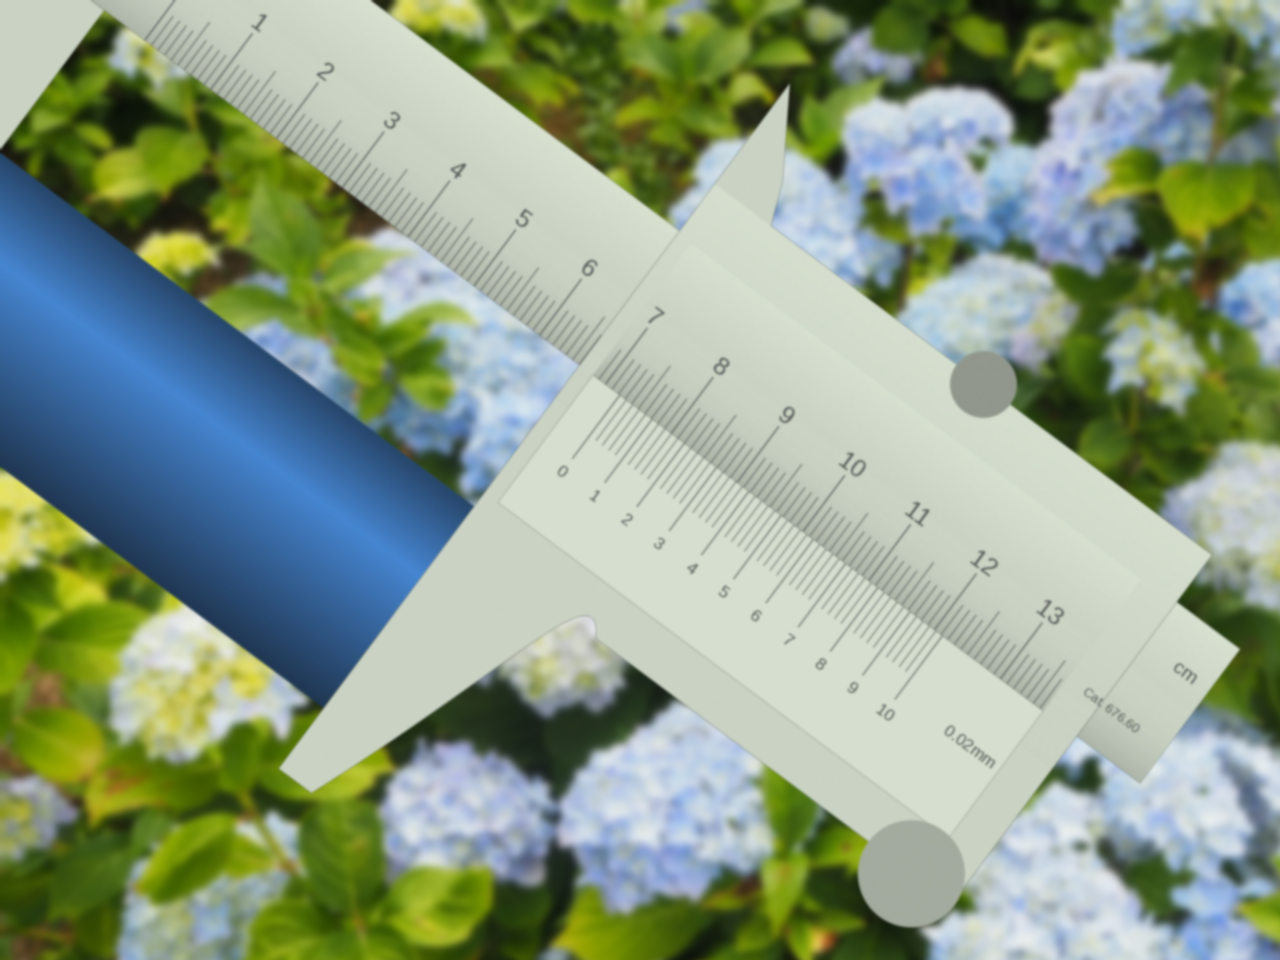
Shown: value=72.2 unit=mm
